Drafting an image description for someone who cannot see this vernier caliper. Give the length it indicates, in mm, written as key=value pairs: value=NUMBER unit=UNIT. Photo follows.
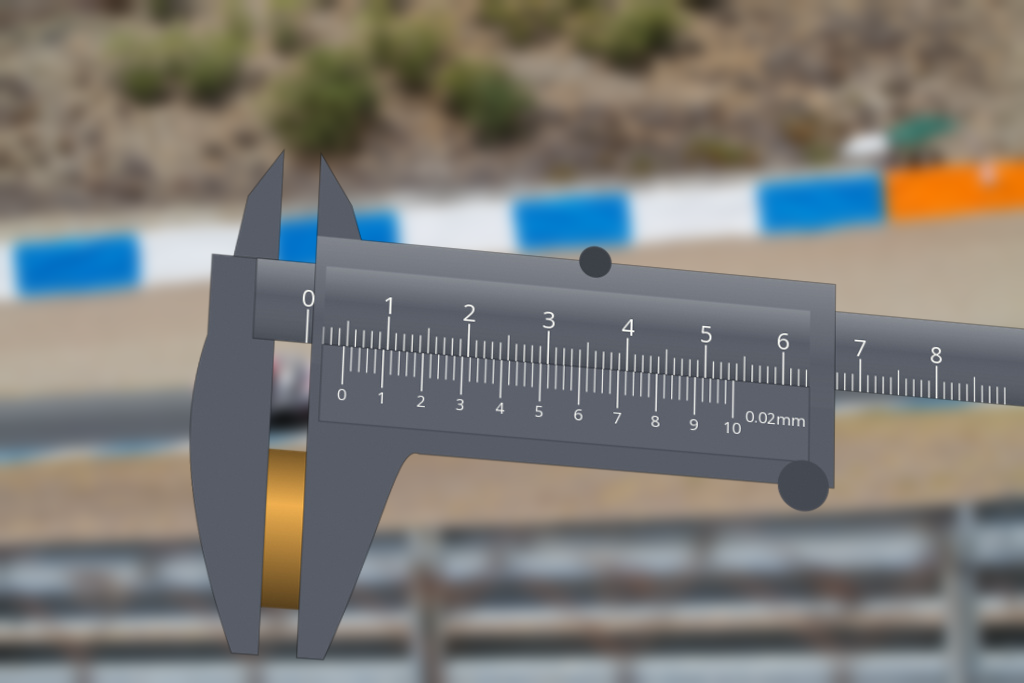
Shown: value=4.6 unit=mm
